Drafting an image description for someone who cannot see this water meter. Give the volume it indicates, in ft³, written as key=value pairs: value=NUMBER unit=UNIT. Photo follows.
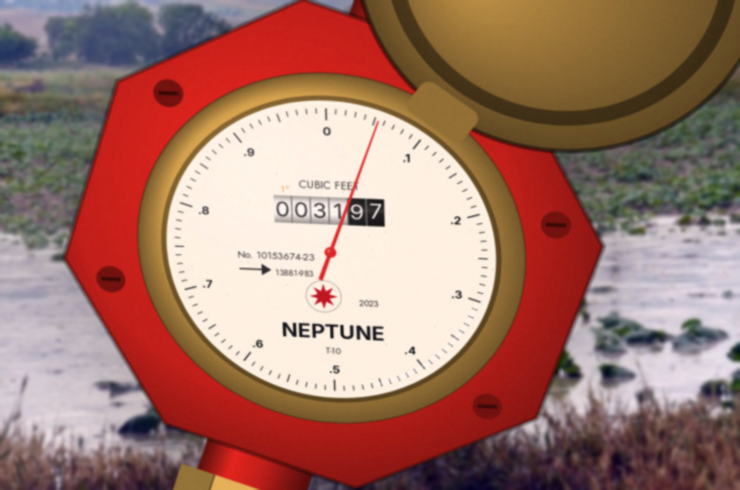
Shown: value=3197.05 unit=ft³
